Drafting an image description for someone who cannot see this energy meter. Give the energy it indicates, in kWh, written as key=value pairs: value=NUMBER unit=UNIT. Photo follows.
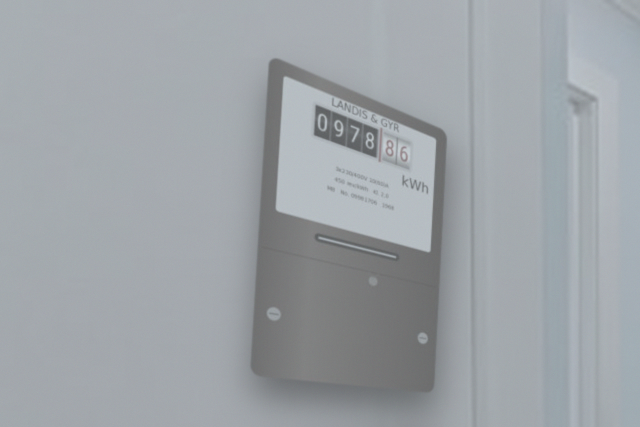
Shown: value=978.86 unit=kWh
